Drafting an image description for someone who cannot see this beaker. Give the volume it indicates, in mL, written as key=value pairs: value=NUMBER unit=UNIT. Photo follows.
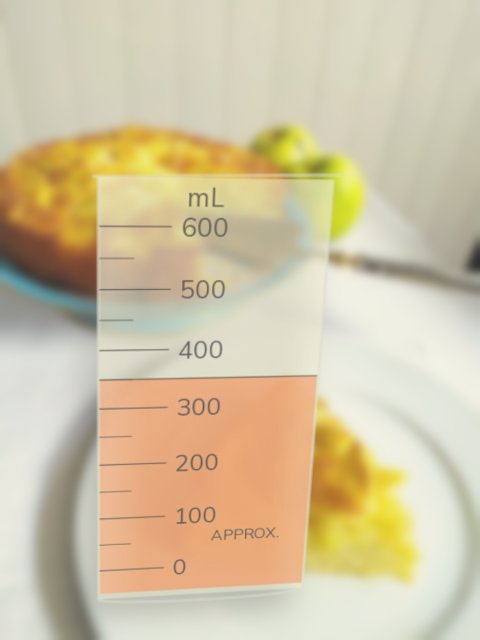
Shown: value=350 unit=mL
